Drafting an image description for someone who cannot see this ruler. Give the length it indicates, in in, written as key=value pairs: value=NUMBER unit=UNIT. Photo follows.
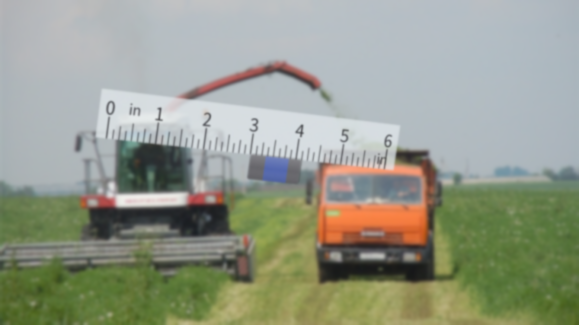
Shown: value=1.125 unit=in
